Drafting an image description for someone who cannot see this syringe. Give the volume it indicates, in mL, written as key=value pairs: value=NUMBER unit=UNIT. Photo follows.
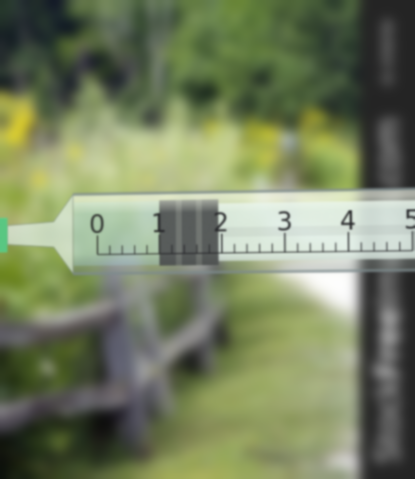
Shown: value=1 unit=mL
